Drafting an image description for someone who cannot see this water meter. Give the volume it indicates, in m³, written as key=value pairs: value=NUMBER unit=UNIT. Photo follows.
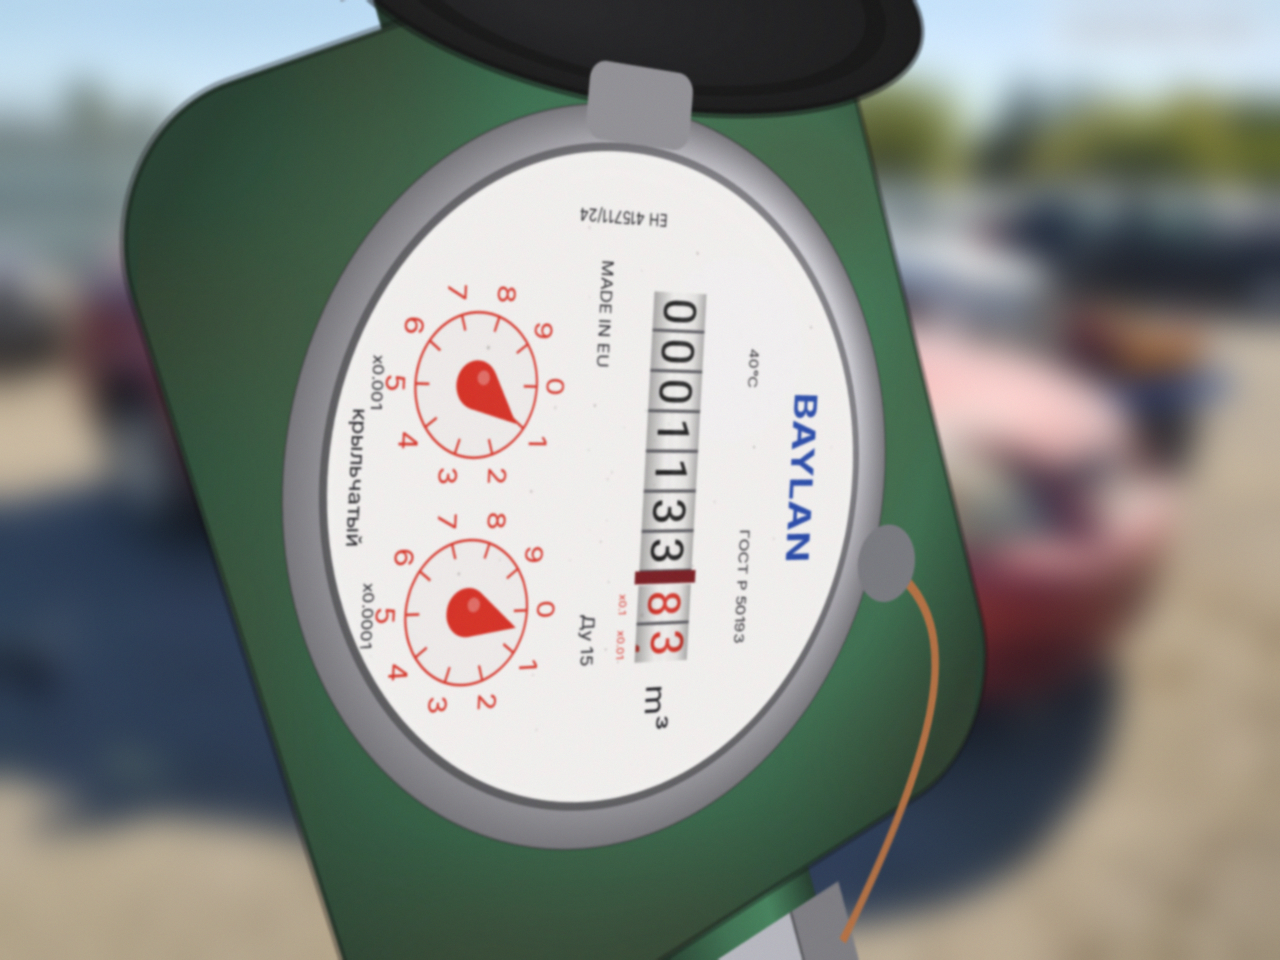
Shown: value=1133.8310 unit=m³
